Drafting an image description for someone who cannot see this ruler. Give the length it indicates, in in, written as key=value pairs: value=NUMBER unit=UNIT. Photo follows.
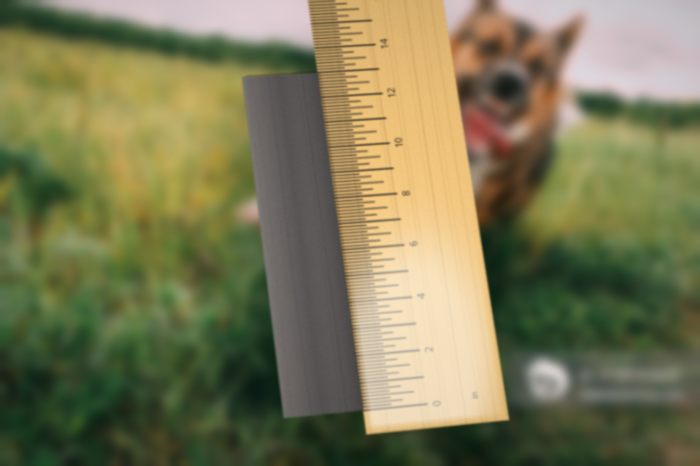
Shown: value=13 unit=in
